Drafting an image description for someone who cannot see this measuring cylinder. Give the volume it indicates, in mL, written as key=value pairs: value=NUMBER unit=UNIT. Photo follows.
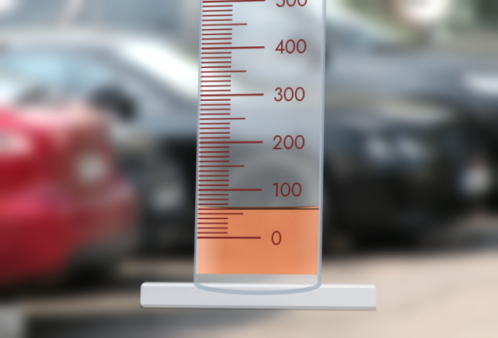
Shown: value=60 unit=mL
